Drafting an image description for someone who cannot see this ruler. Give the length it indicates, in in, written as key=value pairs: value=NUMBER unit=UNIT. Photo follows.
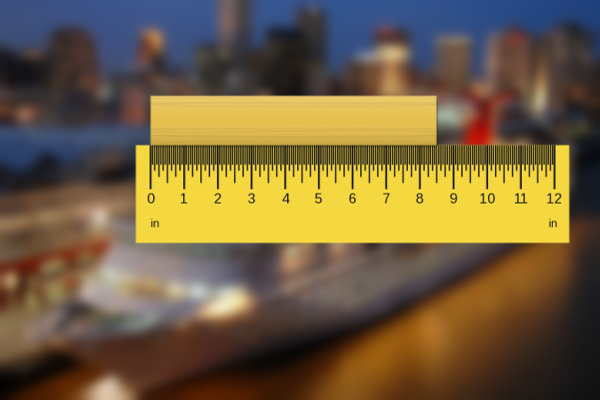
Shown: value=8.5 unit=in
